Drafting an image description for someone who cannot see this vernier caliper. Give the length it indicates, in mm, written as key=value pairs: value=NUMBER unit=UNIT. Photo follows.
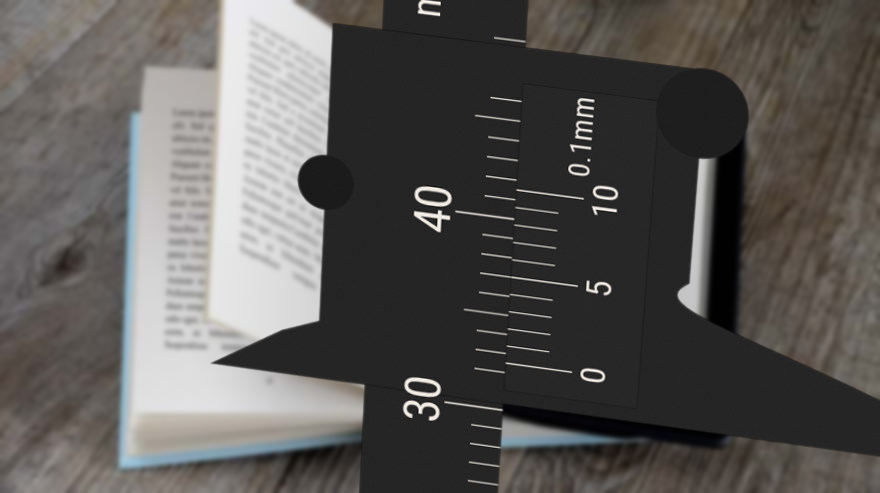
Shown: value=32.5 unit=mm
